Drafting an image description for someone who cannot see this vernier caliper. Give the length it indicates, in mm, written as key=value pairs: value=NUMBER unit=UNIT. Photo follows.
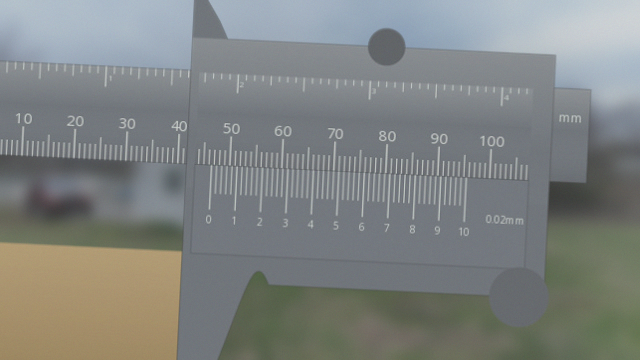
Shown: value=46.5 unit=mm
